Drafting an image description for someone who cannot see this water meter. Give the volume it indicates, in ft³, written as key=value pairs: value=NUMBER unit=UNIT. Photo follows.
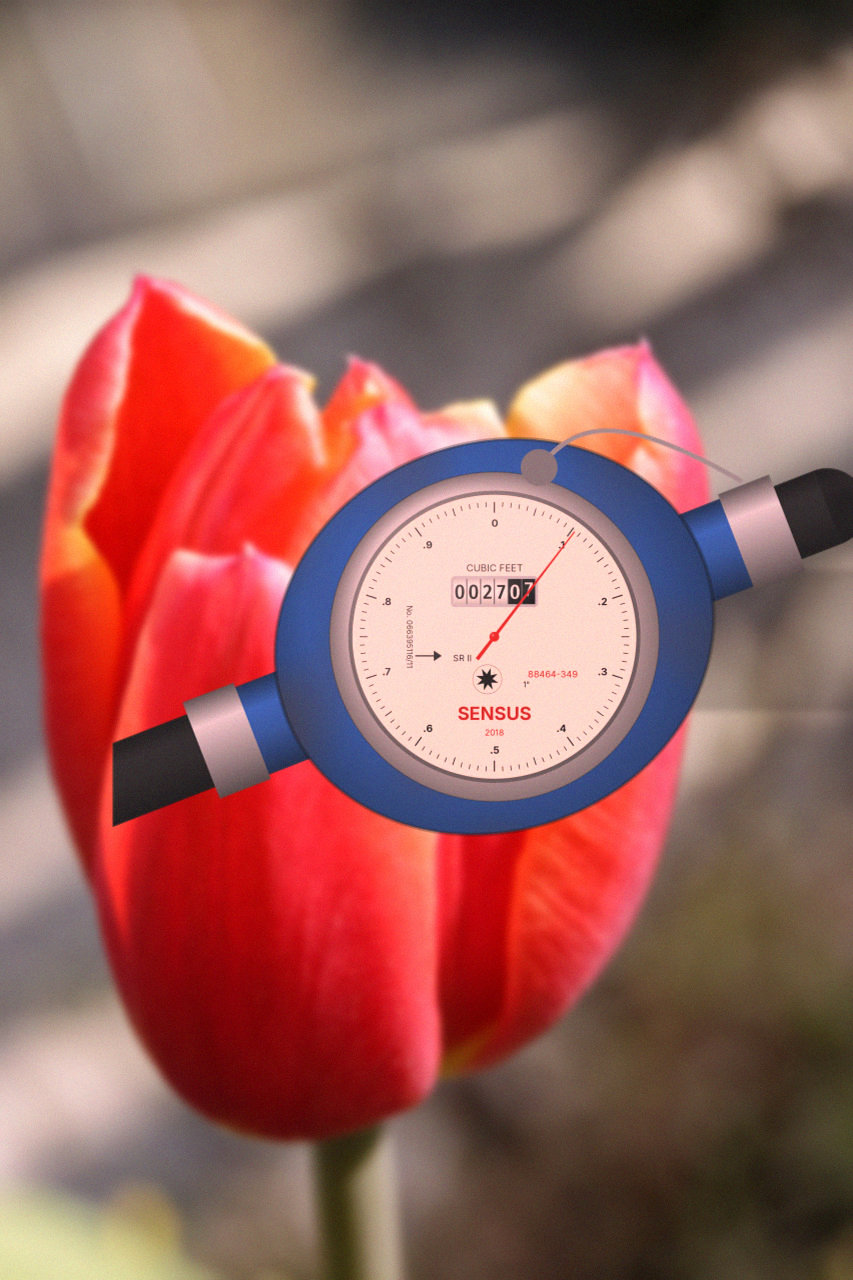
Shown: value=2707.10 unit=ft³
